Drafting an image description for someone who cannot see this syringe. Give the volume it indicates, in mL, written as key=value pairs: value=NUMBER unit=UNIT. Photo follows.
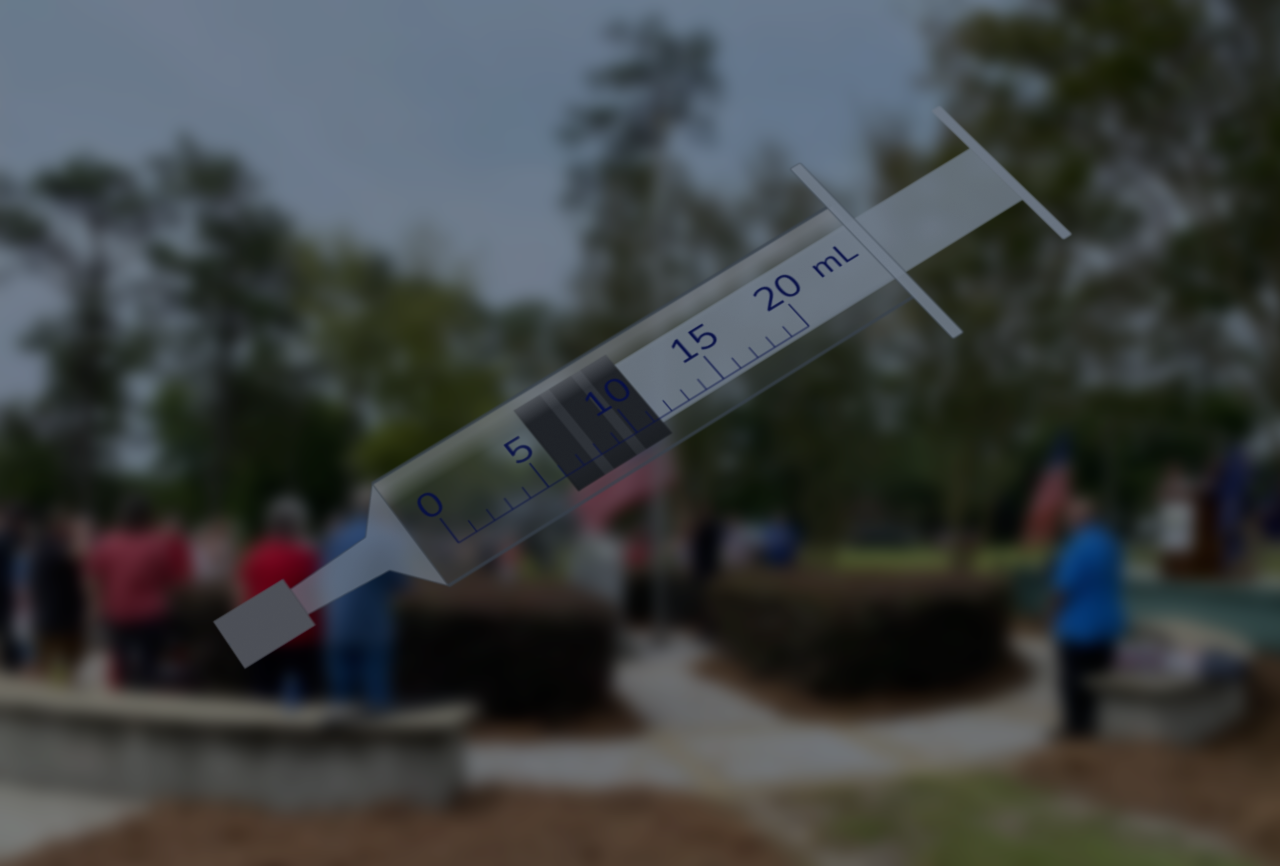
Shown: value=6 unit=mL
